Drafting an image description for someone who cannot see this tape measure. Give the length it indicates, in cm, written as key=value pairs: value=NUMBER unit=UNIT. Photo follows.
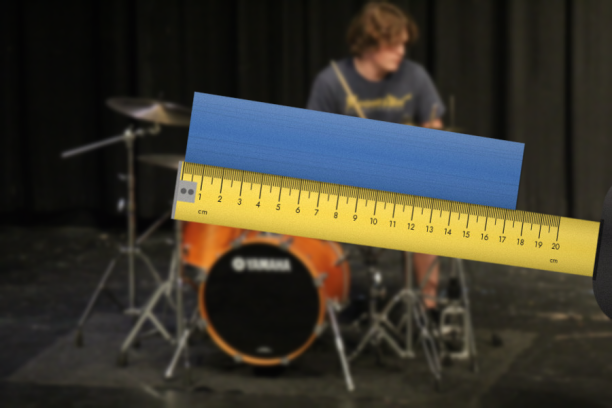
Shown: value=17.5 unit=cm
